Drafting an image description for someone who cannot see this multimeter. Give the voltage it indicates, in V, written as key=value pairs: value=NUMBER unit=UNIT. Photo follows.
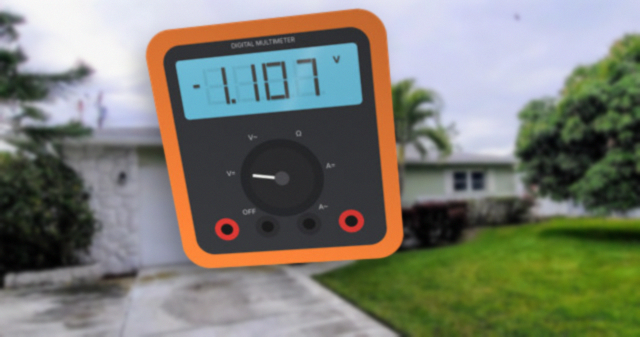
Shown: value=-1.107 unit=V
